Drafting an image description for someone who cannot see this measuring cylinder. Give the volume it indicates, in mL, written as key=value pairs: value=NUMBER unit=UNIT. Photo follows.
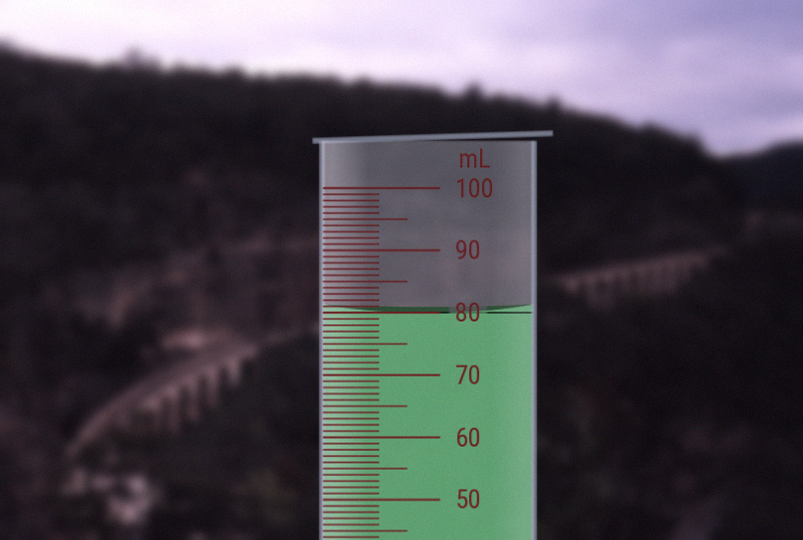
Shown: value=80 unit=mL
